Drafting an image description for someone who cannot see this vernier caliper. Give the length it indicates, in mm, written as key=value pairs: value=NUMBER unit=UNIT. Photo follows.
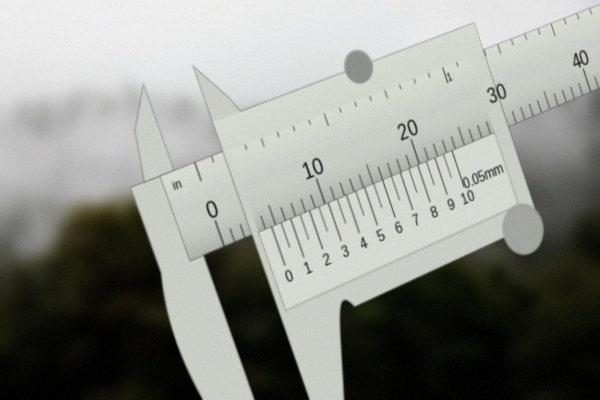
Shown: value=4.6 unit=mm
